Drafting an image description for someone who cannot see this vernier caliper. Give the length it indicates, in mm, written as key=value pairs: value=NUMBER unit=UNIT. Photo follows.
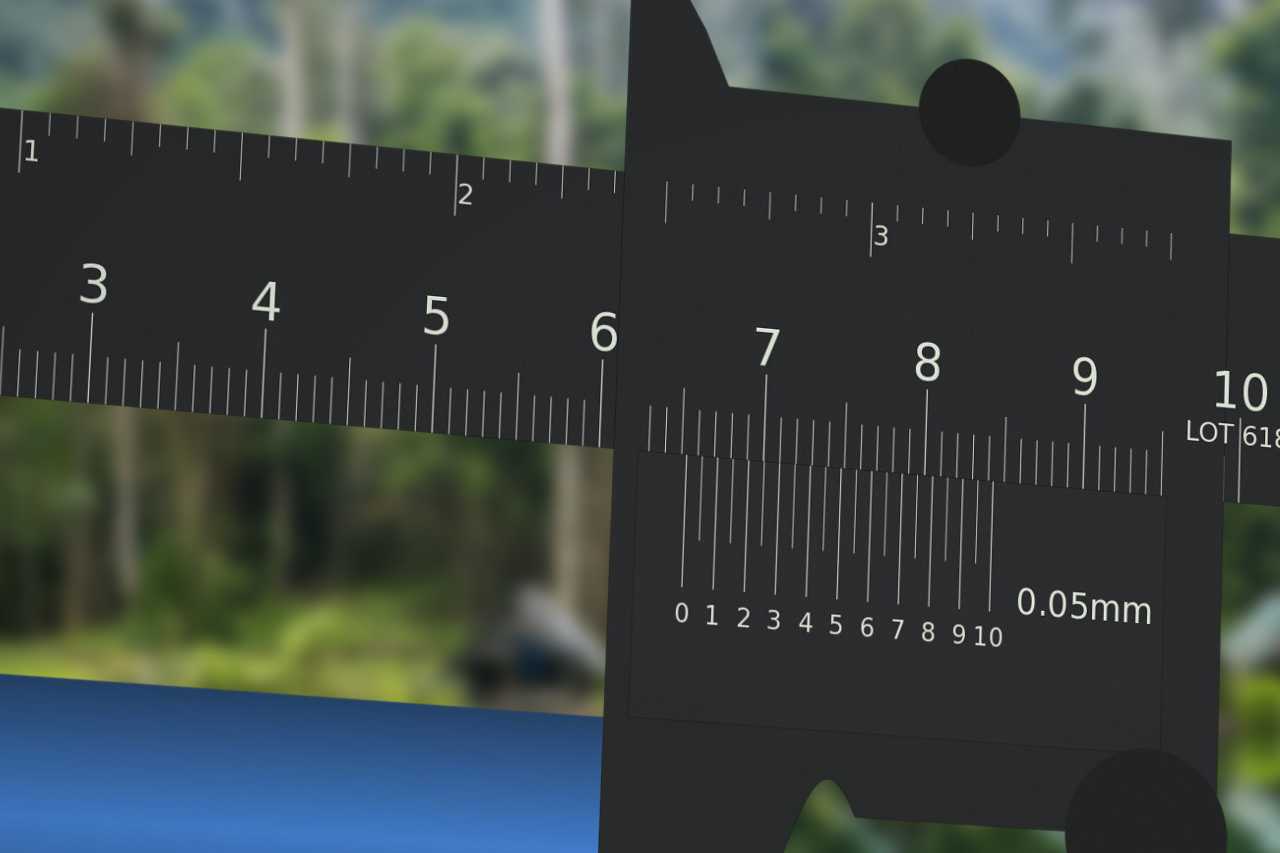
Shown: value=65.3 unit=mm
